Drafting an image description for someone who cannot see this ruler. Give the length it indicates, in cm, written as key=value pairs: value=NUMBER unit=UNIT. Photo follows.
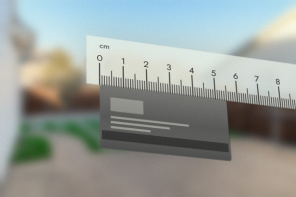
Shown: value=5.5 unit=cm
